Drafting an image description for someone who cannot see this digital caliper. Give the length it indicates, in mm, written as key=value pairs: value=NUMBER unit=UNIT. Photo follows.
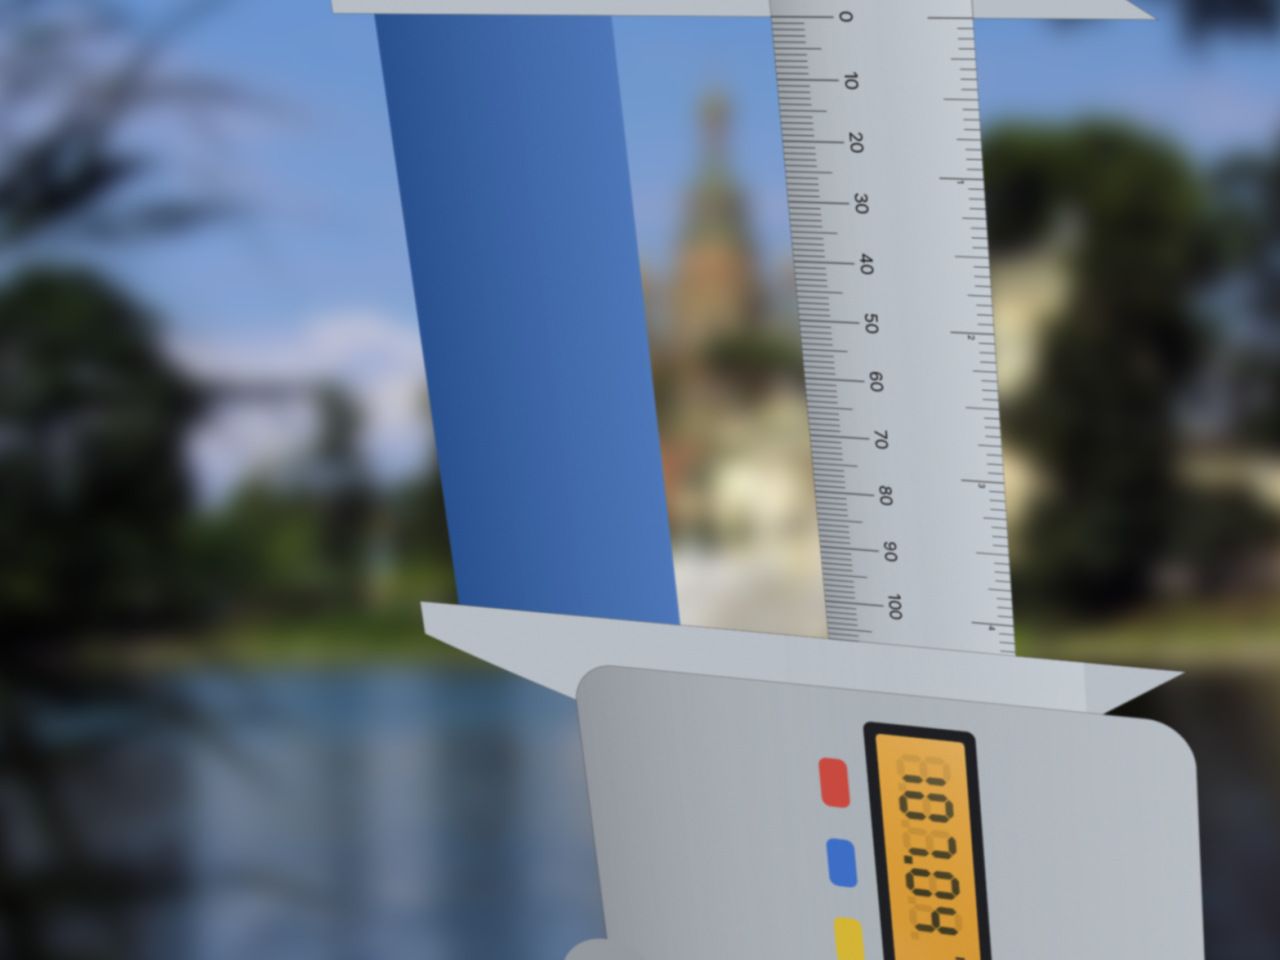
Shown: value=107.04 unit=mm
